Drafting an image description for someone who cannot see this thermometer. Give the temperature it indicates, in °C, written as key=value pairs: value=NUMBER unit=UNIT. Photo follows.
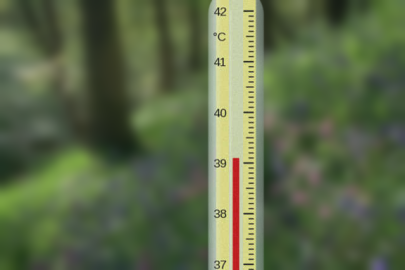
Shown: value=39.1 unit=°C
